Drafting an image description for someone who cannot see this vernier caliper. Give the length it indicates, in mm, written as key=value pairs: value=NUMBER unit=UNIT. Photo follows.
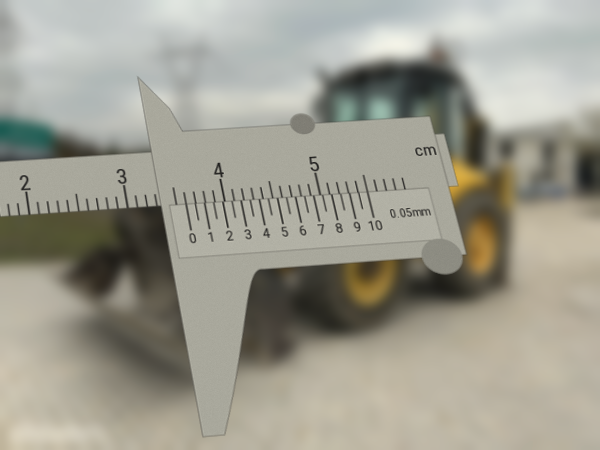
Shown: value=36.0 unit=mm
